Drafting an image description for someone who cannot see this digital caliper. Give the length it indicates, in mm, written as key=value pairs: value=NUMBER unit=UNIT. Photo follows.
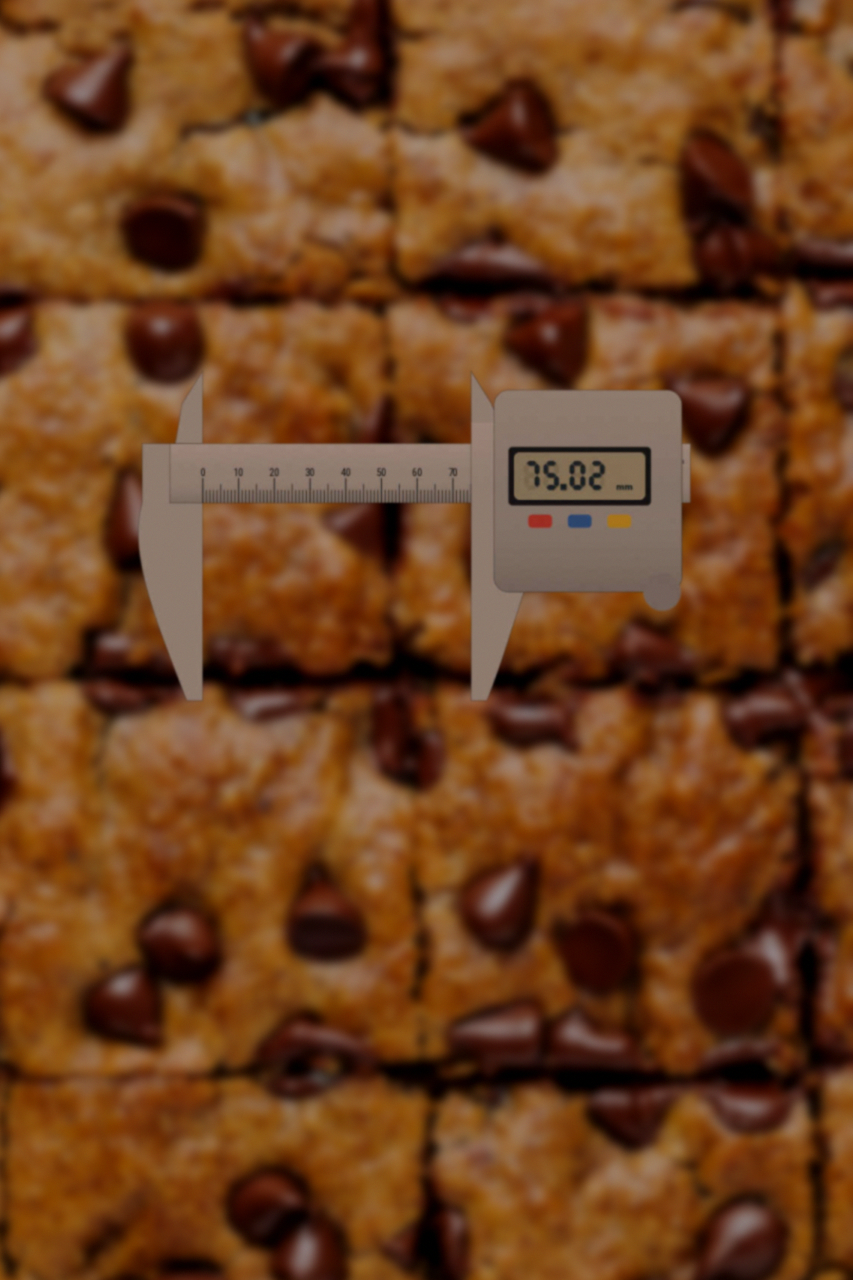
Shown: value=75.02 unit=mm
